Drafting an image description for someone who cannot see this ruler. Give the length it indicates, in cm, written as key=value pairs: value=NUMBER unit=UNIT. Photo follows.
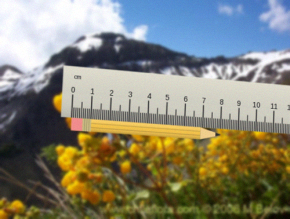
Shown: value=8 unit=cm
